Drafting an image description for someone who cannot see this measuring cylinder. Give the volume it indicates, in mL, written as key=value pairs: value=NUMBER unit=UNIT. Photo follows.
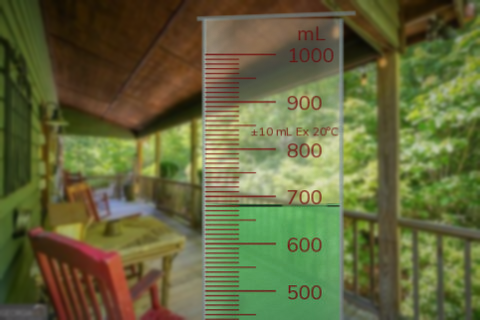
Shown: value=680 unit=mL
